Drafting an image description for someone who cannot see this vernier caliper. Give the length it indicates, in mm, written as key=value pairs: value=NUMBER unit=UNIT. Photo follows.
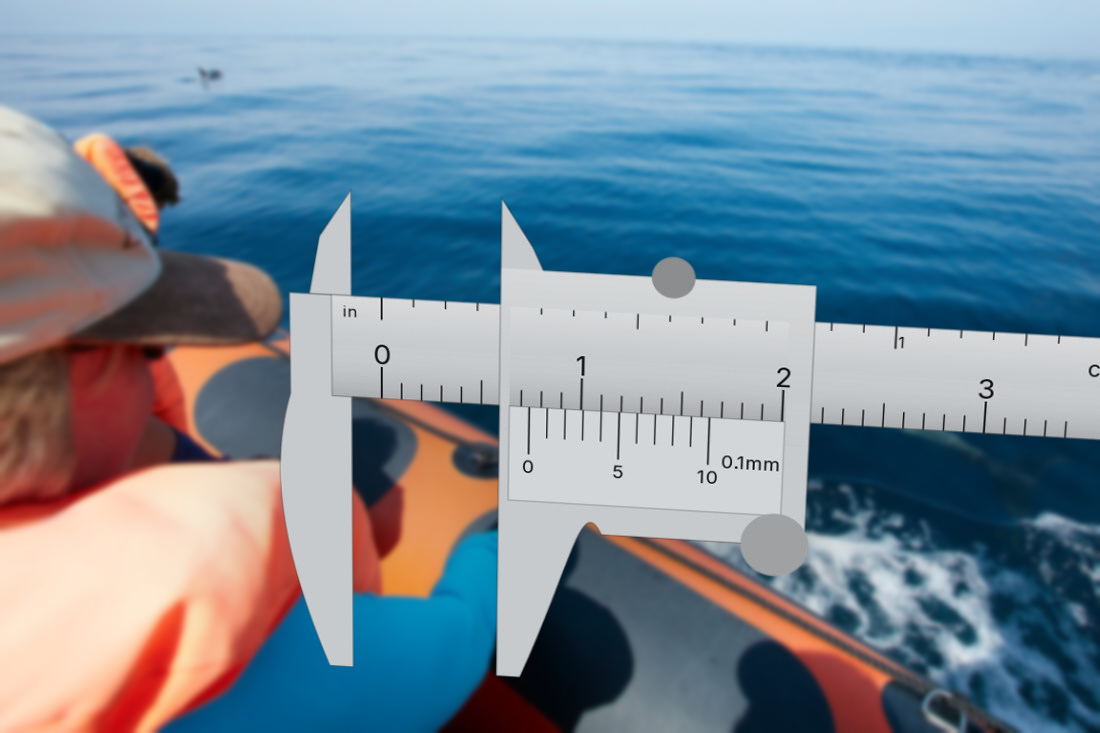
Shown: value=7.4 unit=mm
